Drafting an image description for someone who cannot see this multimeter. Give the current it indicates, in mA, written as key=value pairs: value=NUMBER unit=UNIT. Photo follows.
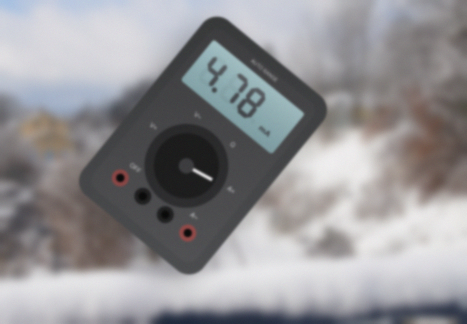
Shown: value=4.78 unit=mA
